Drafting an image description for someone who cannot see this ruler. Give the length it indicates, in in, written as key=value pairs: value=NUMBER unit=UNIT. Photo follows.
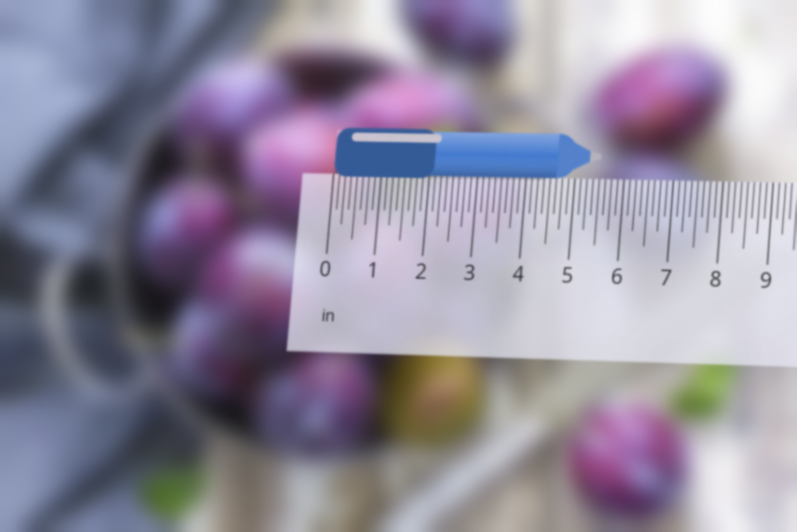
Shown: value=5.5 unit=in
